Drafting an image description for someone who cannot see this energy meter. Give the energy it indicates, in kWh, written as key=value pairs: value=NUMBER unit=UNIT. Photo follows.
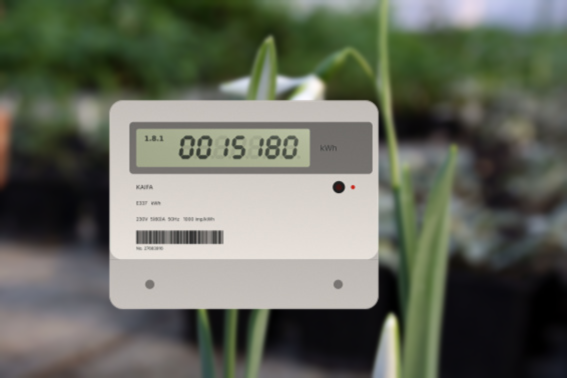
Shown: value=15180 unit=kWh
